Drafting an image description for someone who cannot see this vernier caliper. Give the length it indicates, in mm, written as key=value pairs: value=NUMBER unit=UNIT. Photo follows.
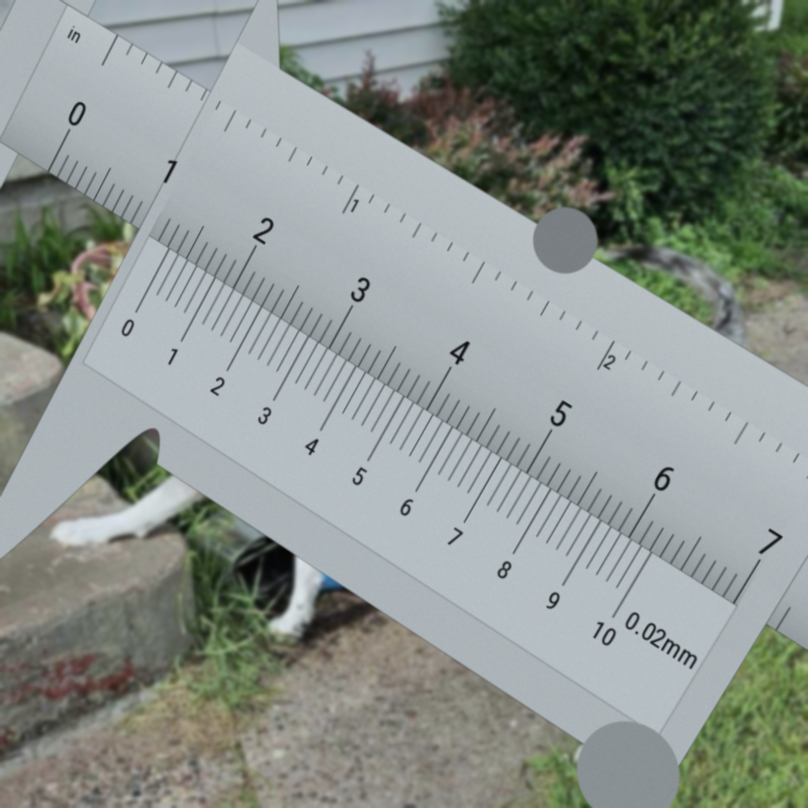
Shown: value=13.2 unit=mm
